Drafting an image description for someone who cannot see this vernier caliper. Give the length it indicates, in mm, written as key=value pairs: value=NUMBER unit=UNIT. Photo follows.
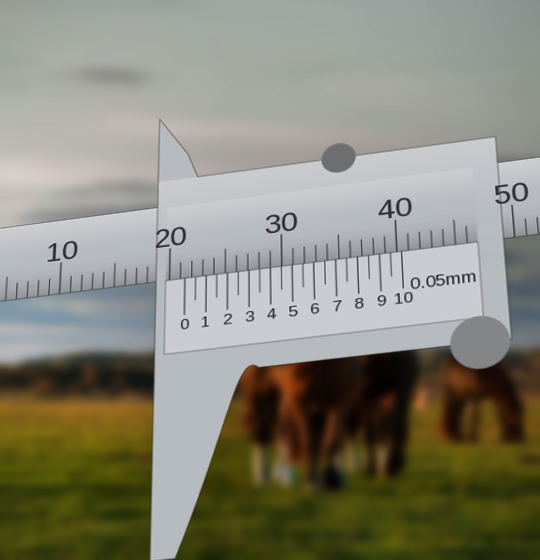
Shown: value=21.4 unit=mm
